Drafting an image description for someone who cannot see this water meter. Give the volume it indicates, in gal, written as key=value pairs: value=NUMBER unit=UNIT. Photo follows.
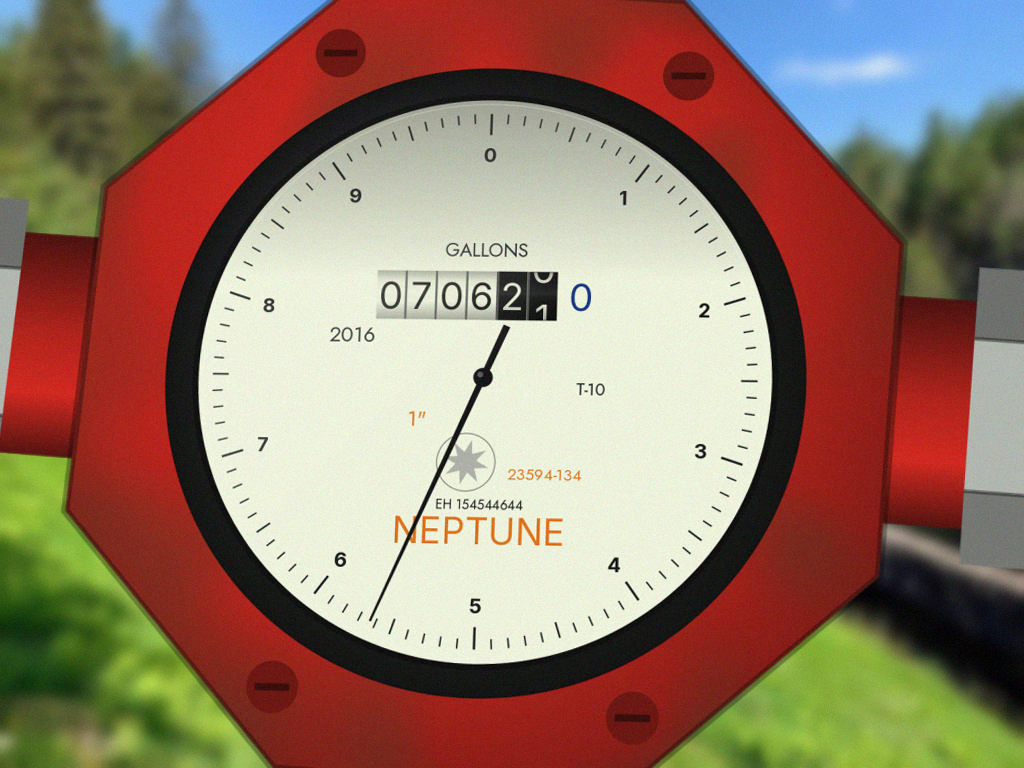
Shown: value=706205.6 unit=gal
